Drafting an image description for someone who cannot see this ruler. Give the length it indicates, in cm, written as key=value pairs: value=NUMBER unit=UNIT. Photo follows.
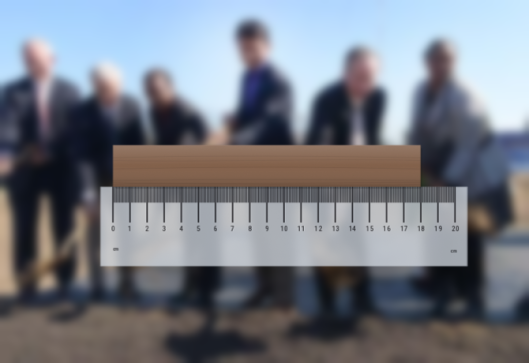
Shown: value=18 unit=cm
